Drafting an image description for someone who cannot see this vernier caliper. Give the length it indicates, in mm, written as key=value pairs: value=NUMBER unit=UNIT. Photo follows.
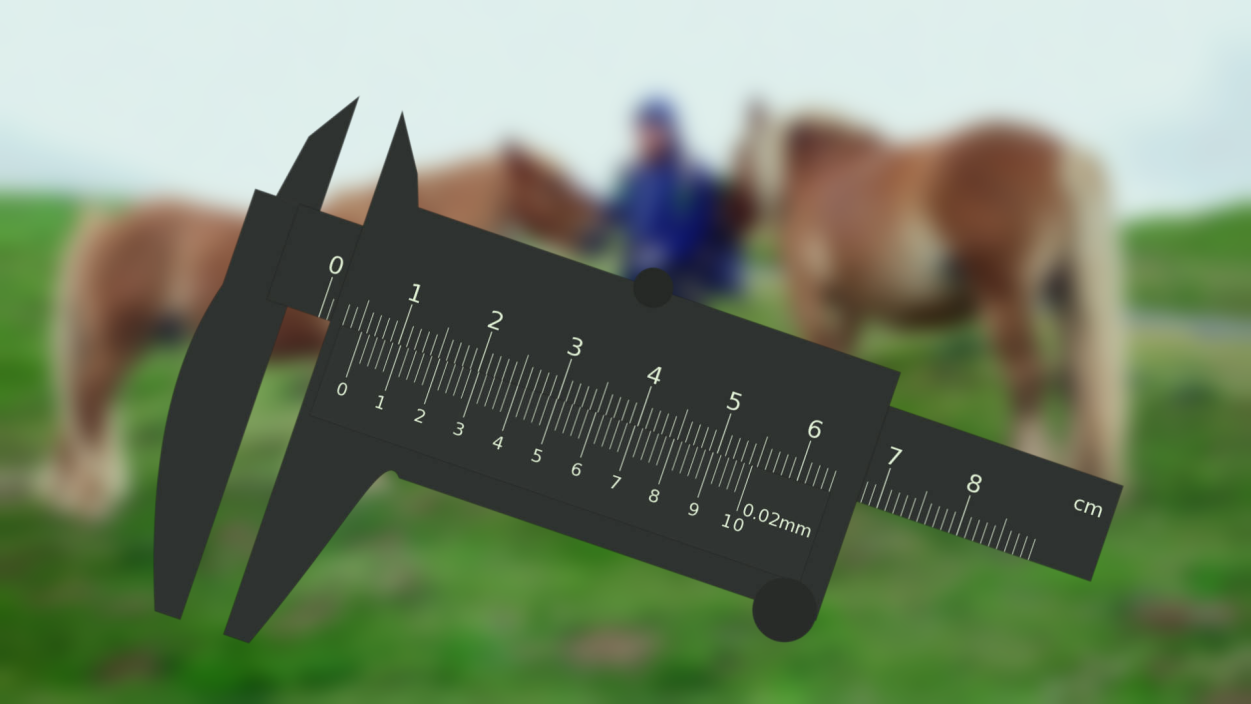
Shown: value=5.4 unit=mm
